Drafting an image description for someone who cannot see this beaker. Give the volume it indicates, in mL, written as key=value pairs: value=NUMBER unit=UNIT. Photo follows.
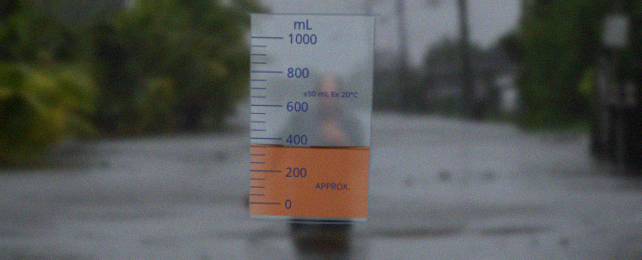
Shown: value=350 unit=mL
